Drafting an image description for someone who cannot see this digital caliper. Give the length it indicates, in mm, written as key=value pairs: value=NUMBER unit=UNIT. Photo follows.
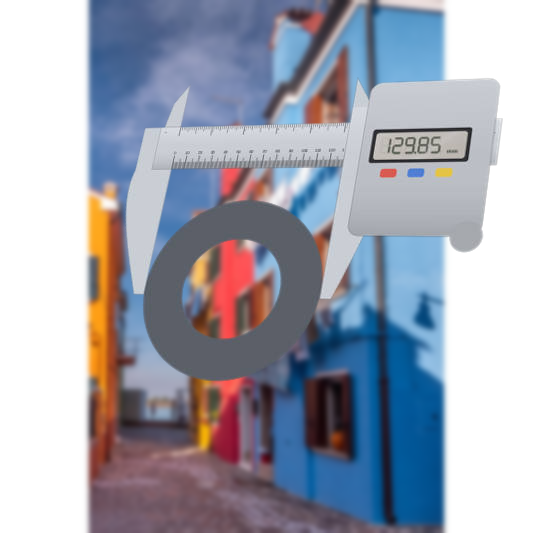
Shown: value=129.85 unit=mm
